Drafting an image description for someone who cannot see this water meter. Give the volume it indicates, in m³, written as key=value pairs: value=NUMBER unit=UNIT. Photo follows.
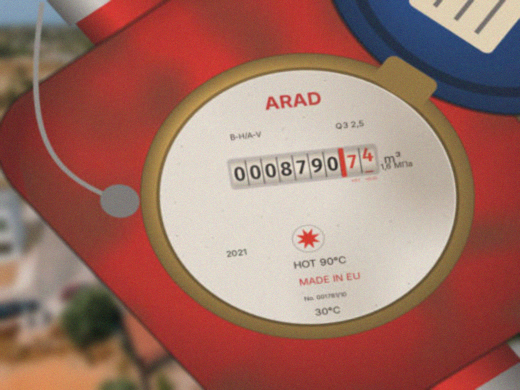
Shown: value=8790.74 unit=m³
